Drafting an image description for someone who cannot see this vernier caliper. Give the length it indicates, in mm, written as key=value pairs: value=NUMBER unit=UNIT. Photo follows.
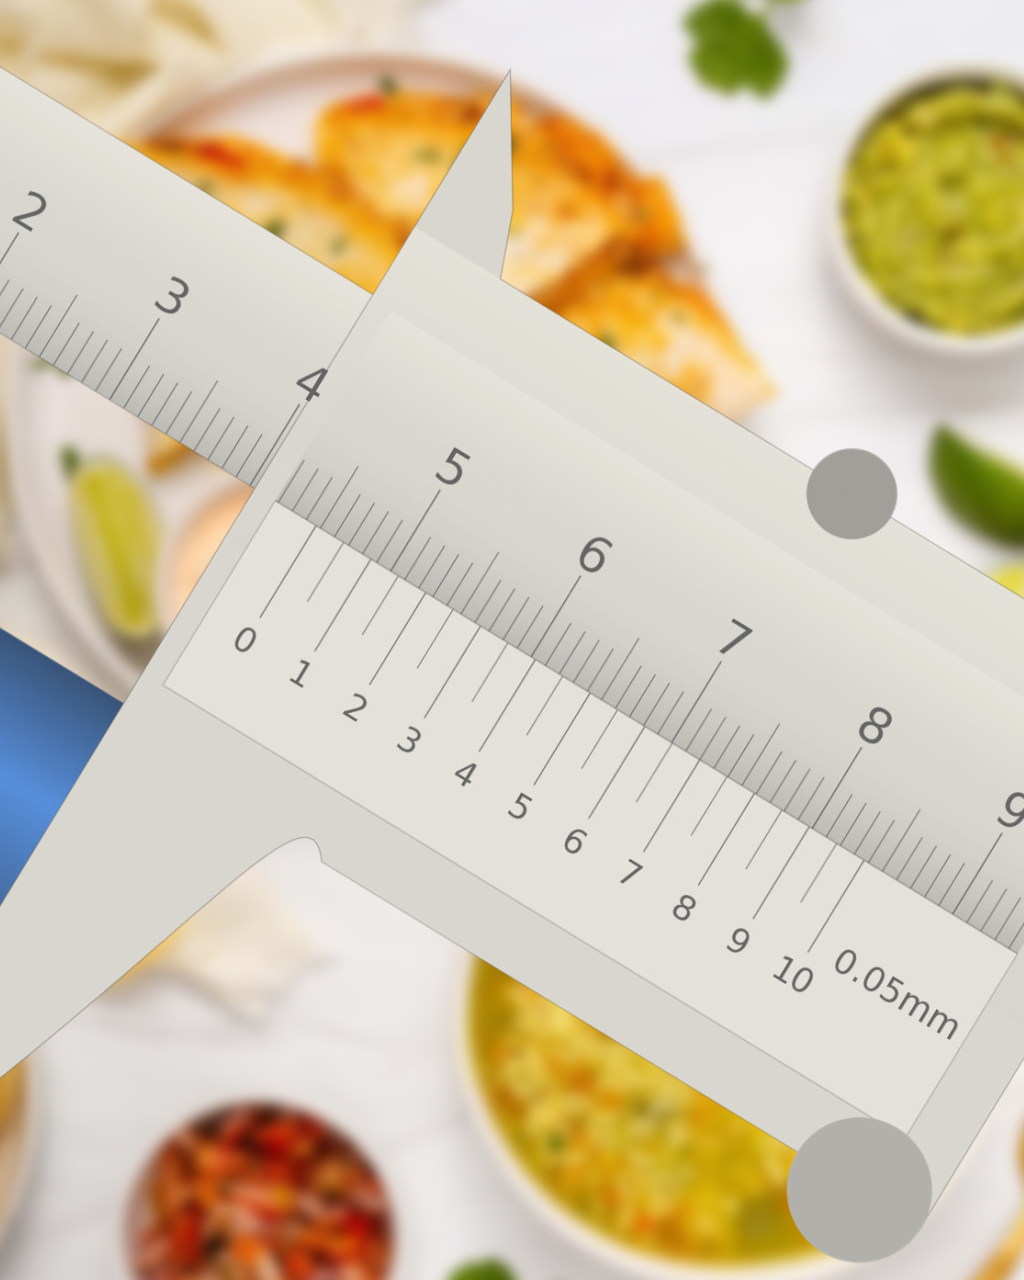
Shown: value=44.7 unit=mm
